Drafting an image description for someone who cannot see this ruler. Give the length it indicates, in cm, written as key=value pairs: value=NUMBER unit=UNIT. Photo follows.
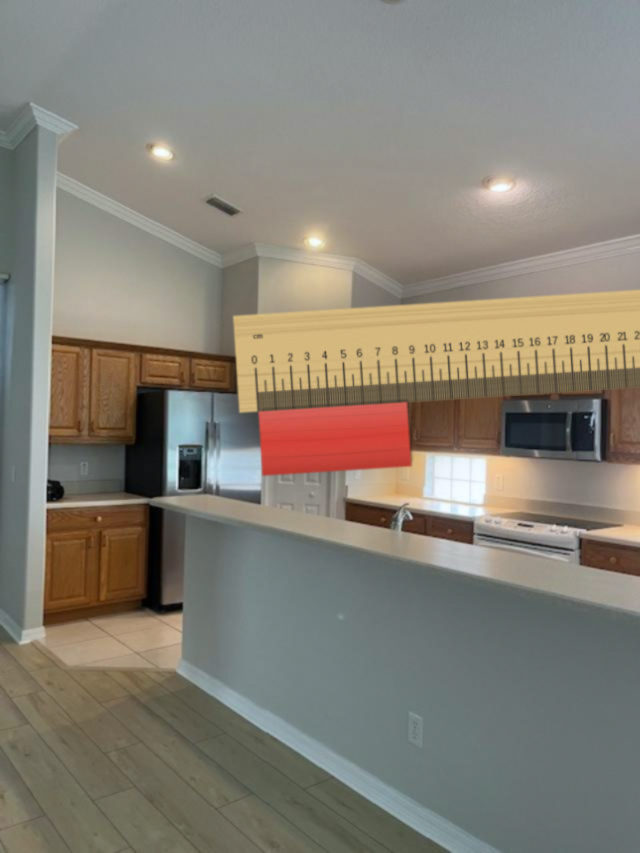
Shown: value=8.5 unit=cm
